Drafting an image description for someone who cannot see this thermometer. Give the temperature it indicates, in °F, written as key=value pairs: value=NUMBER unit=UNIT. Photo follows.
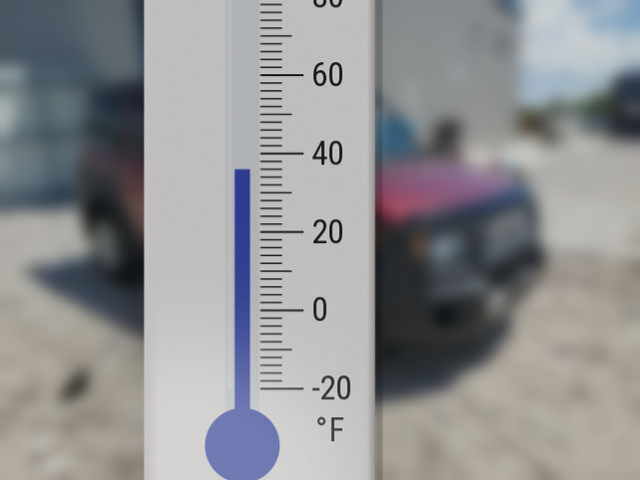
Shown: value=36 unit=°F
